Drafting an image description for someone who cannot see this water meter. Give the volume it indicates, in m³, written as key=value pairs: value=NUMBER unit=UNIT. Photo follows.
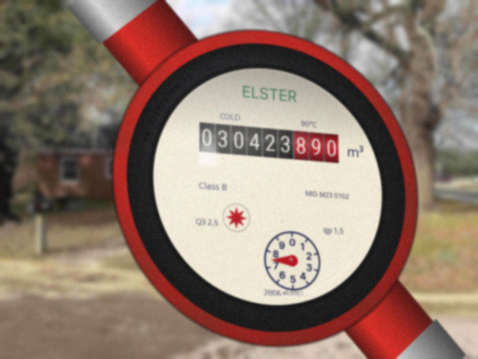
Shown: value=30423.8907 unit=m³
